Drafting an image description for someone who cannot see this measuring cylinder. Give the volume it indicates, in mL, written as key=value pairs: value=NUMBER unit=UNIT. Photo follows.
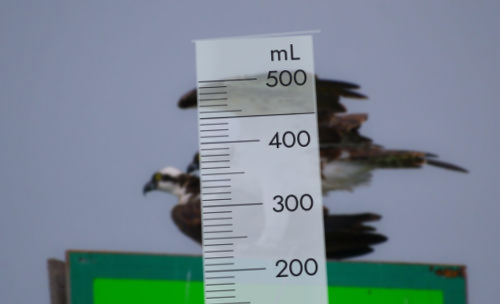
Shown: value=440 unit=mL
